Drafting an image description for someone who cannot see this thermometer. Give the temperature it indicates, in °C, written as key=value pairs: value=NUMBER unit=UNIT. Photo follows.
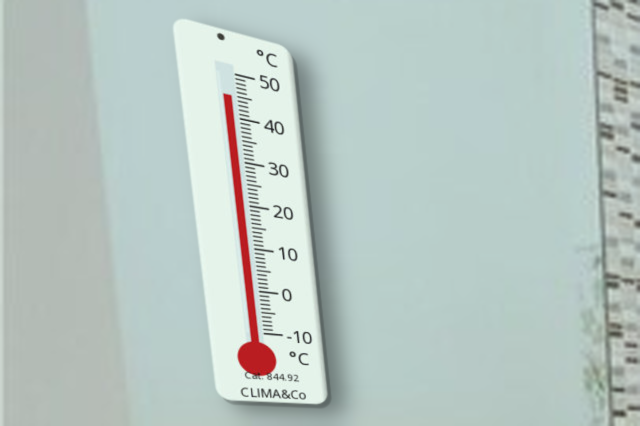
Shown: value=45 unit=°C
